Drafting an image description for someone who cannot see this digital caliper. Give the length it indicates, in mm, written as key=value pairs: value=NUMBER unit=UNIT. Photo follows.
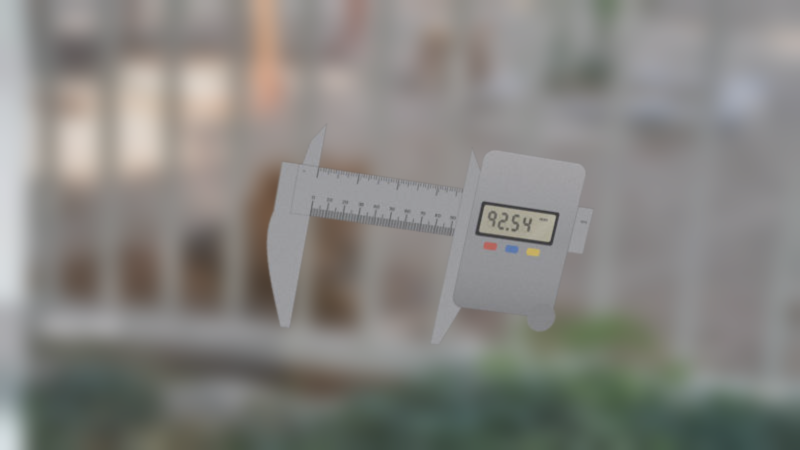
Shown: value=92.54 unit=mm
